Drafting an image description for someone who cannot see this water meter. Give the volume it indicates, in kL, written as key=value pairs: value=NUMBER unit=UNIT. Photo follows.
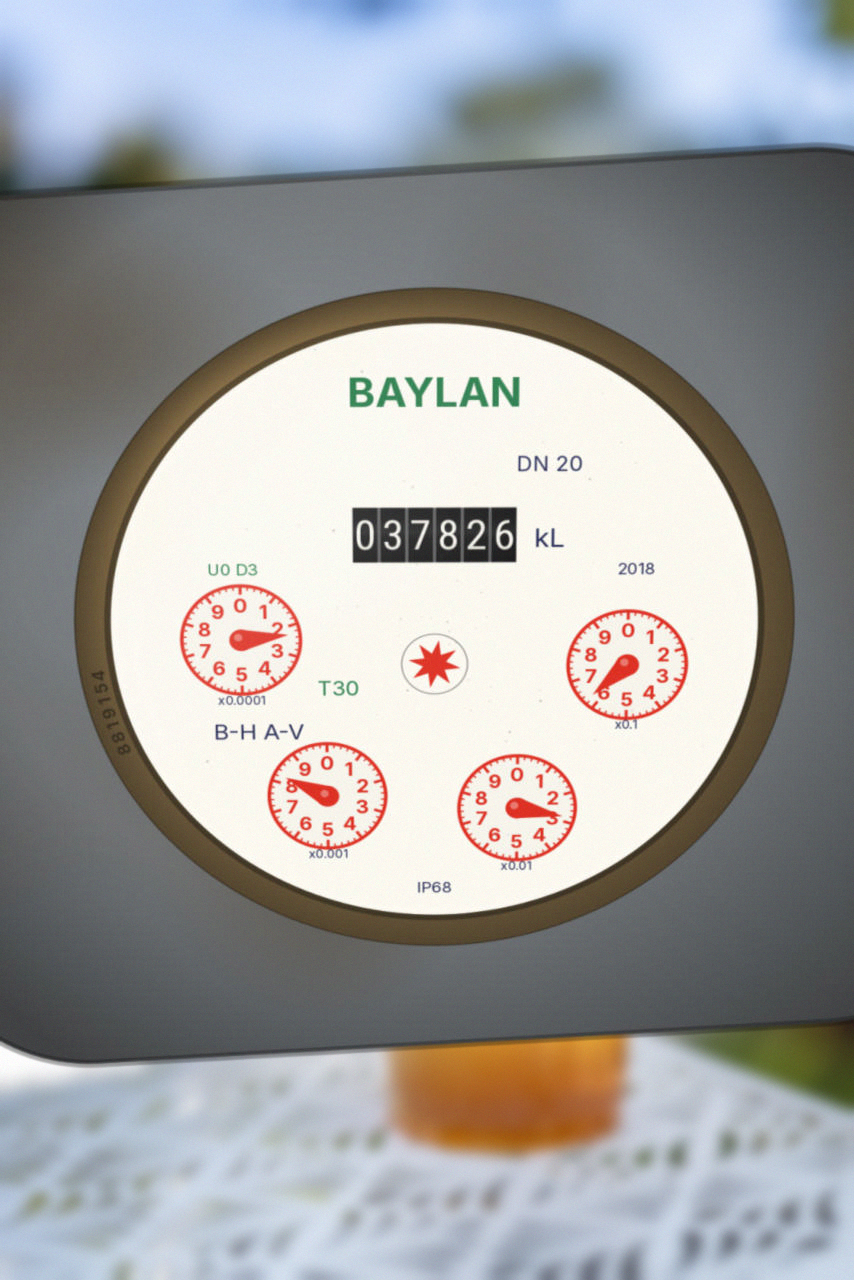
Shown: value=37826.6282 unit=kL
